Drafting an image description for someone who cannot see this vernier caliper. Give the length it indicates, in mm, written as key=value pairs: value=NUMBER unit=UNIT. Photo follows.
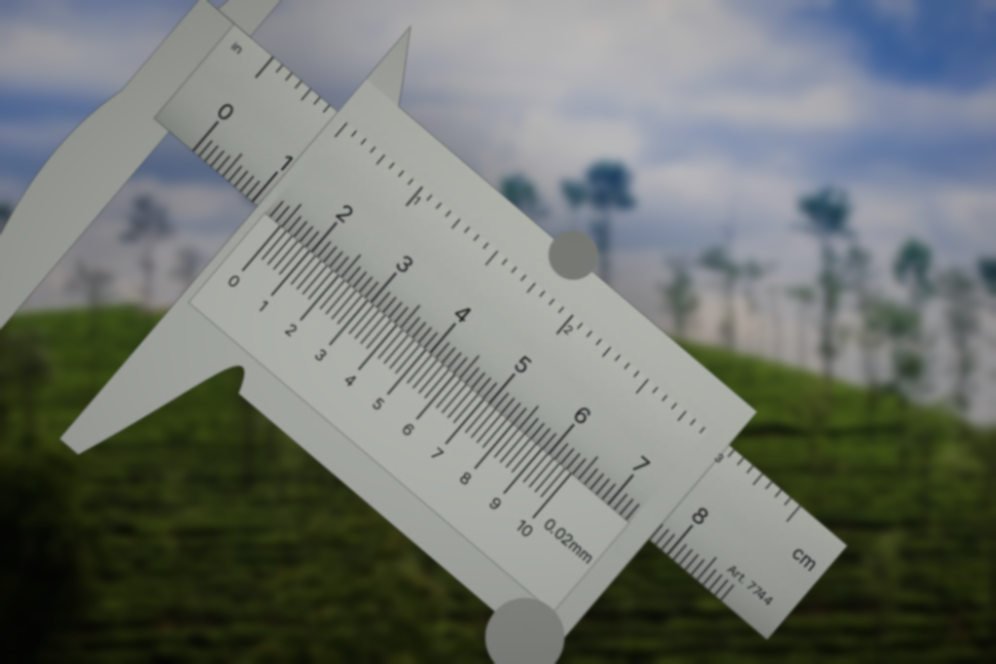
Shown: value=14.8 unit=mm
